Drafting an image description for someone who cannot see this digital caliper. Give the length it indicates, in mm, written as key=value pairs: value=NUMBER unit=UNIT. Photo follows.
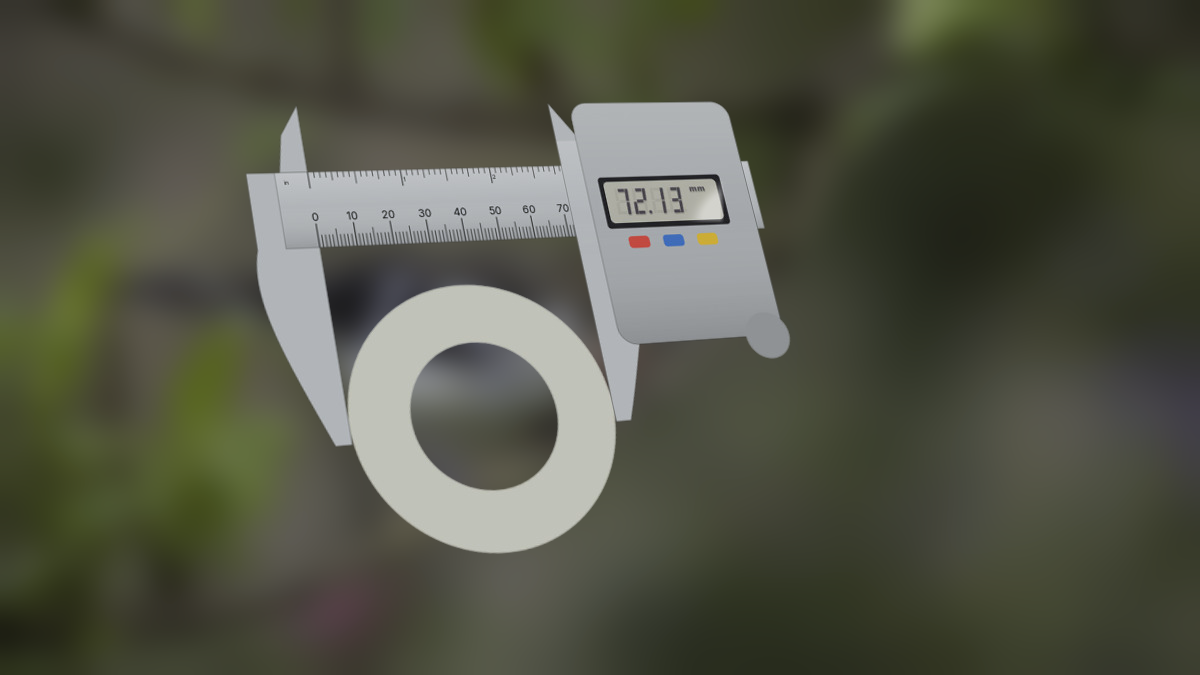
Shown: value=72.13 unit=mm
